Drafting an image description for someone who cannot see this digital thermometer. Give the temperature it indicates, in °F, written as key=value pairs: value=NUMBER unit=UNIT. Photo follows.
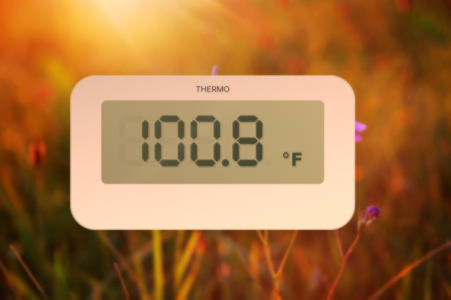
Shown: value=100.8 unit=°F
